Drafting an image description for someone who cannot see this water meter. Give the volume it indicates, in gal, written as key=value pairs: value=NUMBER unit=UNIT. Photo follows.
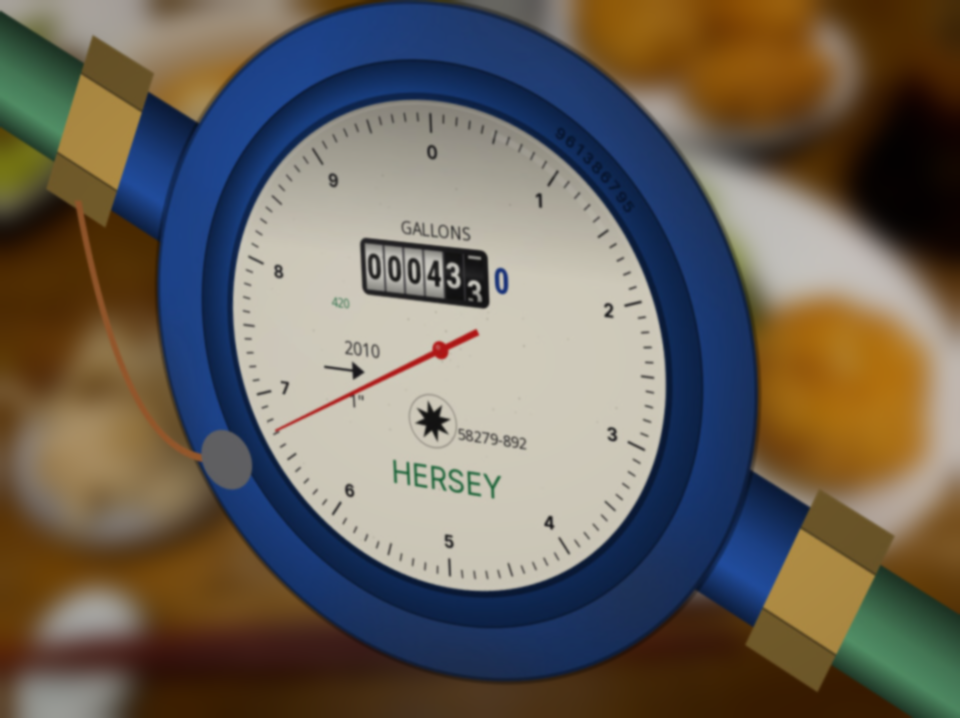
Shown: value=4326.7 unit=gal
